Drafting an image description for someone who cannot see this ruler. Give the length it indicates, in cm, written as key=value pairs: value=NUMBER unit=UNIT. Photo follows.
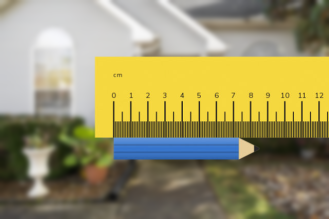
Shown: value=8.5 unit=cm
